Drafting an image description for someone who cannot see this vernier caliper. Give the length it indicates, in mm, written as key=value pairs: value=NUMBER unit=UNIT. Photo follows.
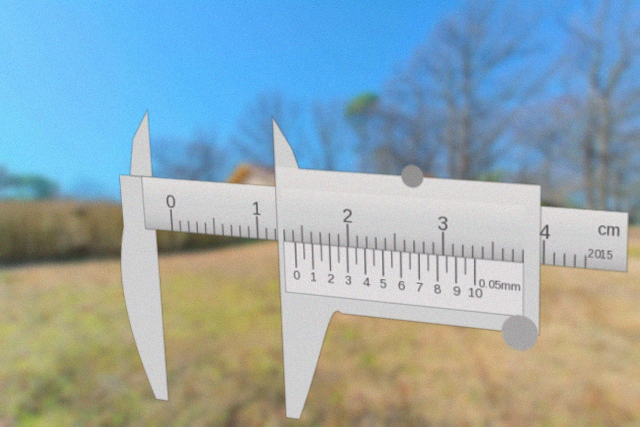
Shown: value=14.2 unit=mm
